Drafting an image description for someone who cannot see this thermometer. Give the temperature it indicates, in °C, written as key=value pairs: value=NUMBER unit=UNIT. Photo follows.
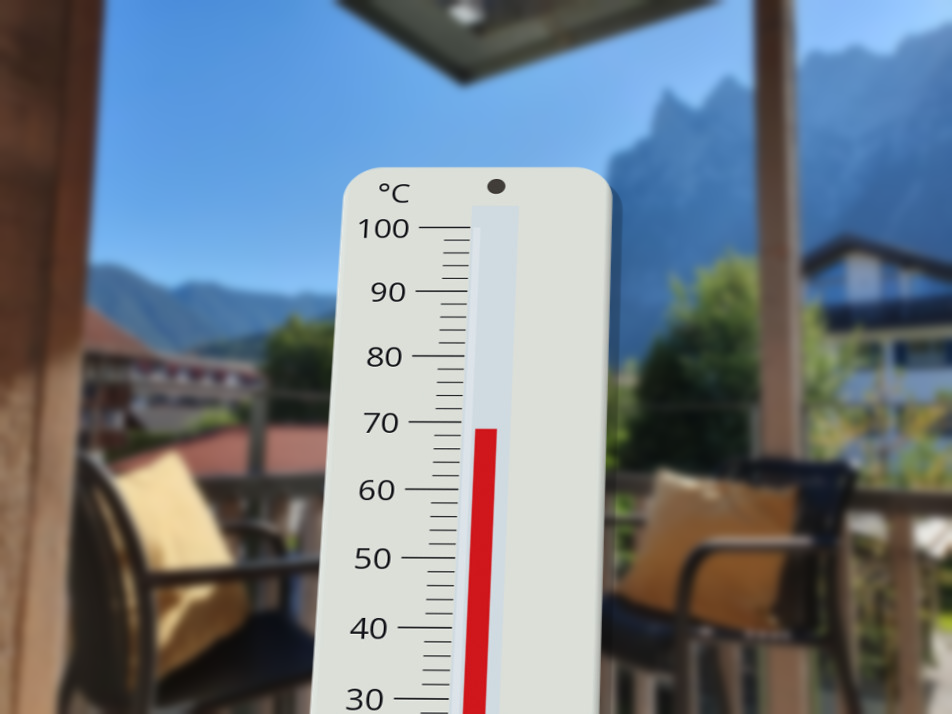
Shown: value=69 unit=°C
